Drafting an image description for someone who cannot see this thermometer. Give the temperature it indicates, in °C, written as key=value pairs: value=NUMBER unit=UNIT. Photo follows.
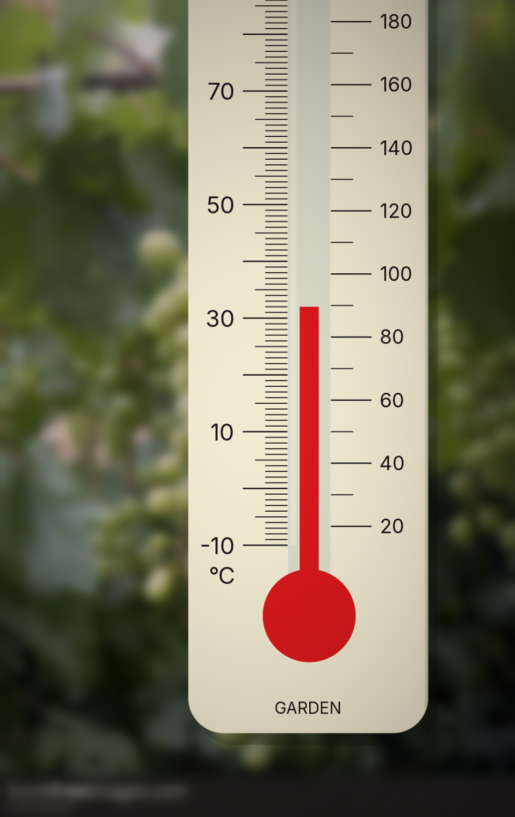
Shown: value=32 unit=°C
